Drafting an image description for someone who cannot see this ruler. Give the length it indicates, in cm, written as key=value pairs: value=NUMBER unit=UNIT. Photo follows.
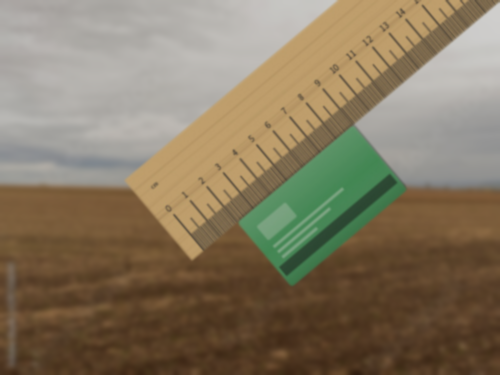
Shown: value=7 unit=cm
